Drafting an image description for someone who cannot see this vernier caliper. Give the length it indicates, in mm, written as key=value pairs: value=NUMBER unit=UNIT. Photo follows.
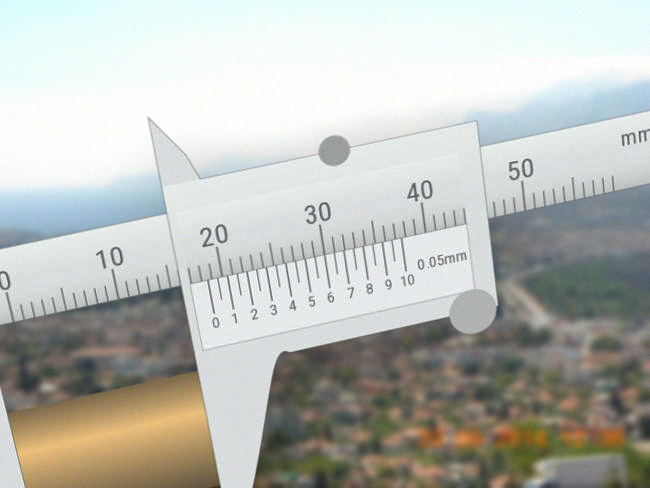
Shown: value=18.6 unit=mm
